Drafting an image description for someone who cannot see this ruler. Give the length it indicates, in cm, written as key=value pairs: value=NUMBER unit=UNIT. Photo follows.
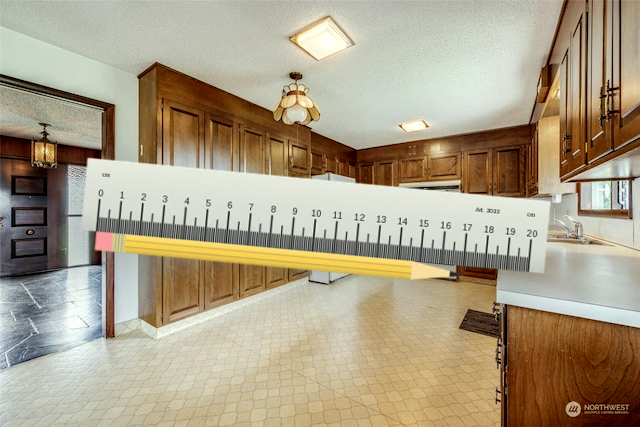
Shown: value=17 unit=cm
